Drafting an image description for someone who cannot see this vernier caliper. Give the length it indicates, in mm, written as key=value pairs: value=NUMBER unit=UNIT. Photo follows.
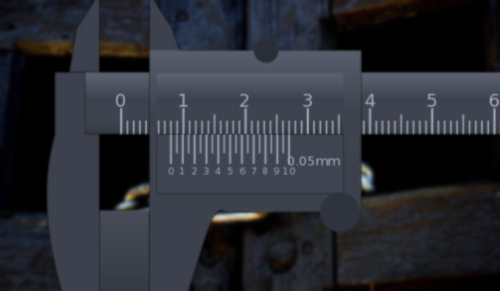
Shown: value=8.0 unit=mm
